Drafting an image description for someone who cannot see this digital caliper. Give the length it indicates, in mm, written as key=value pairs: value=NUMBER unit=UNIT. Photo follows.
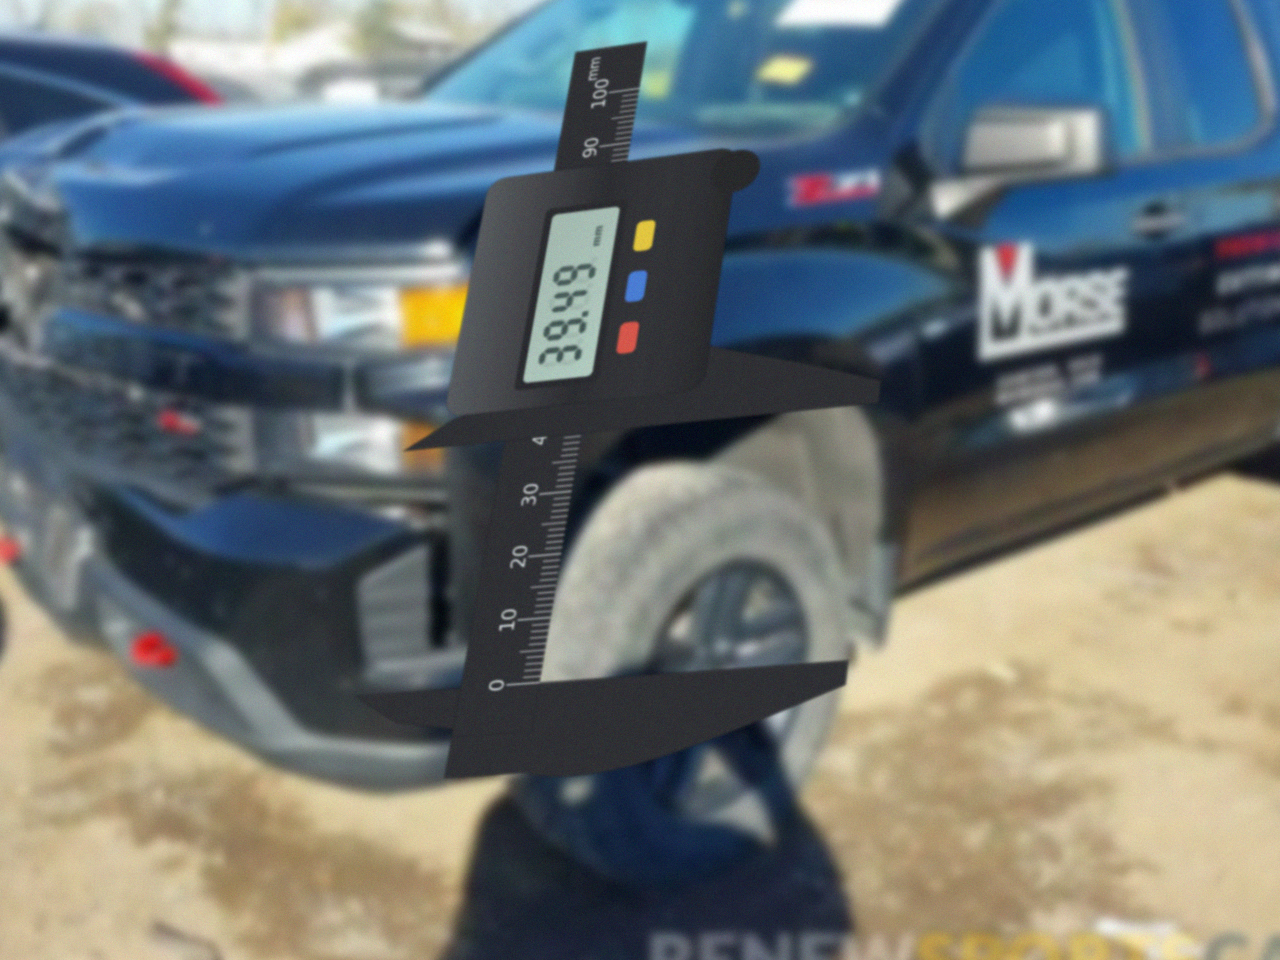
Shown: value=39.49 unit=mm
